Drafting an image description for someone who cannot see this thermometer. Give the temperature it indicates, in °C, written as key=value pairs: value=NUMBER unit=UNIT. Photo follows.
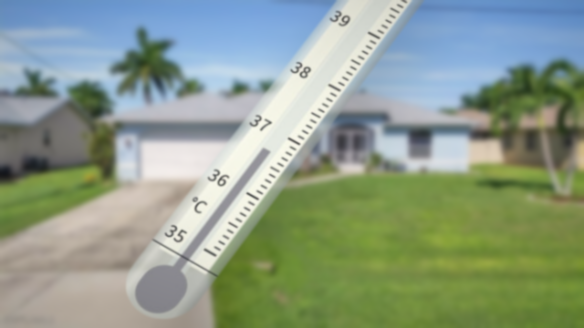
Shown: value=36.7 unit=°C
